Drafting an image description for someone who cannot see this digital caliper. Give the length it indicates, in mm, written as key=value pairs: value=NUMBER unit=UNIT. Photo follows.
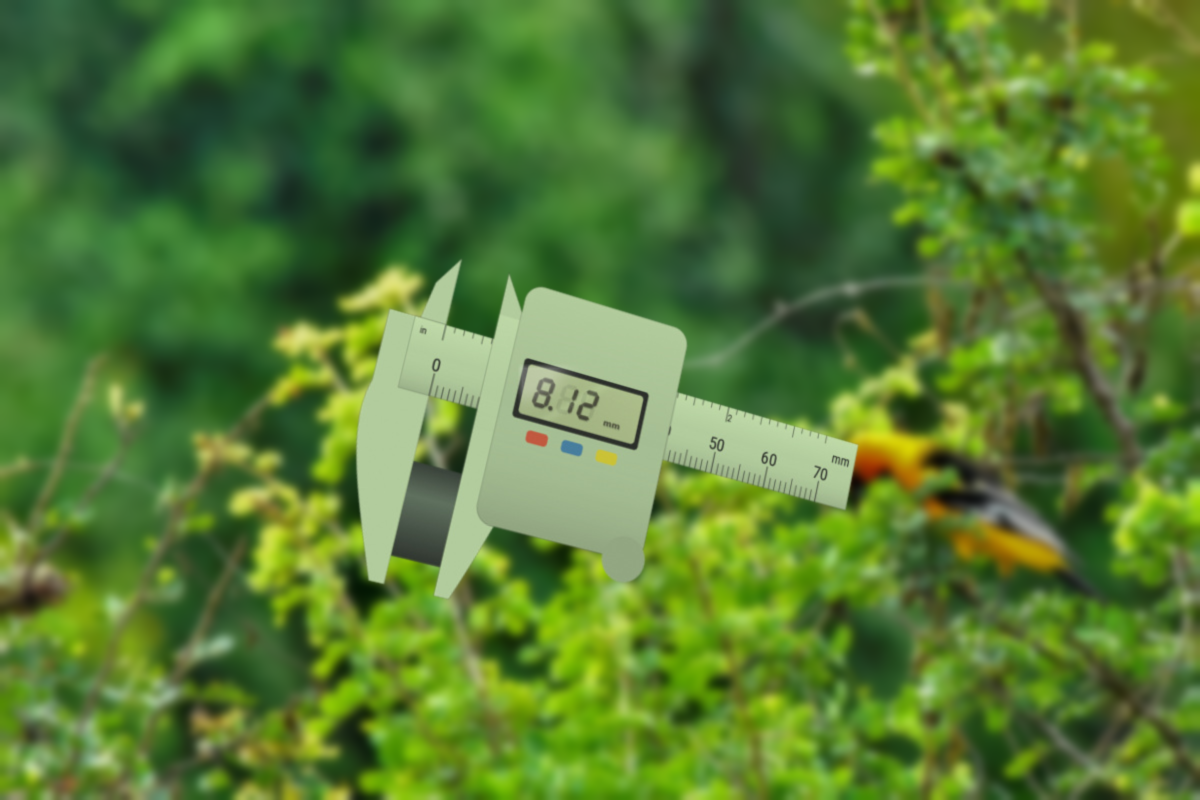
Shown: value=8.12 unit=mm
